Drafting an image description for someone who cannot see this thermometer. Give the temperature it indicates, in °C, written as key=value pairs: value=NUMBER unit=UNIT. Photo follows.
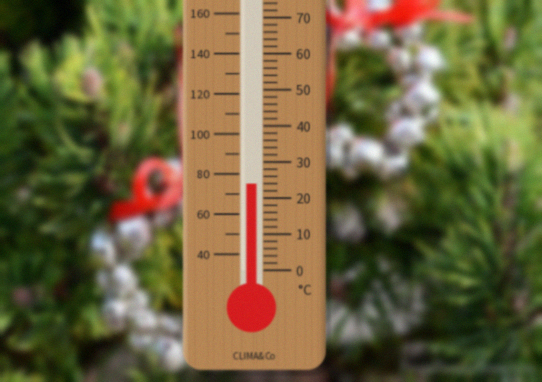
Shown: value=24 unit=°C
